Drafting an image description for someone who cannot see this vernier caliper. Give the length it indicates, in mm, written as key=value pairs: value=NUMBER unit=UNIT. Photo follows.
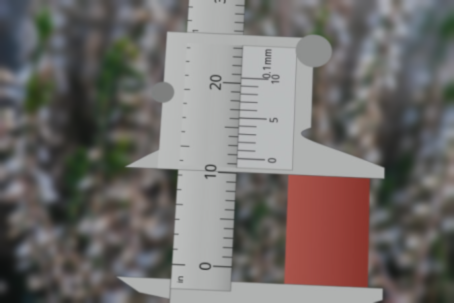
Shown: value=11.6 unit=mm
